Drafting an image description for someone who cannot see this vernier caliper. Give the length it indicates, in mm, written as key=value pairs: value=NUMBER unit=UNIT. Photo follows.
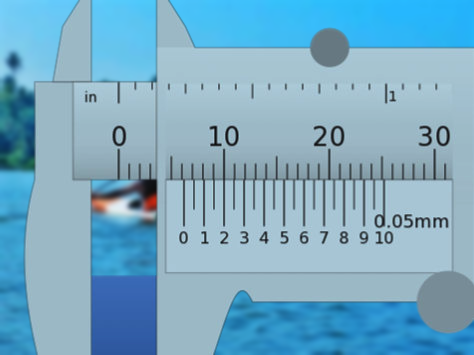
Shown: value=6.2 unit=mm
